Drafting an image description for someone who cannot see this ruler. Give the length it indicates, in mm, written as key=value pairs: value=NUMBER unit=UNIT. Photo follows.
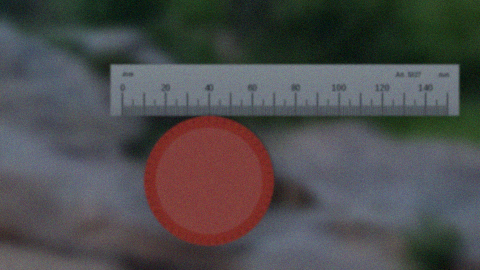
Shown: value=60 unit=mm
